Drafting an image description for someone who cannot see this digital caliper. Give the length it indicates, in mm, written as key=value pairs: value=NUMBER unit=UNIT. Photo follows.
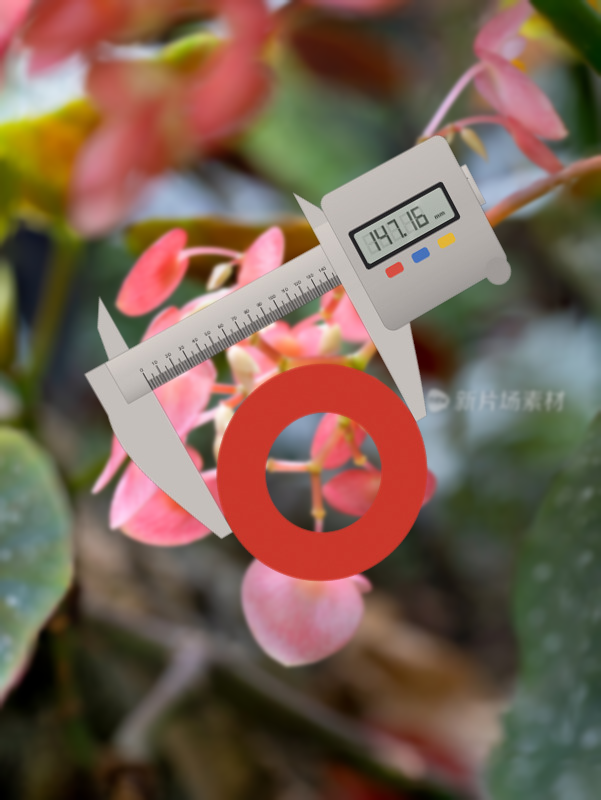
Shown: value=147.16 unit=mm
